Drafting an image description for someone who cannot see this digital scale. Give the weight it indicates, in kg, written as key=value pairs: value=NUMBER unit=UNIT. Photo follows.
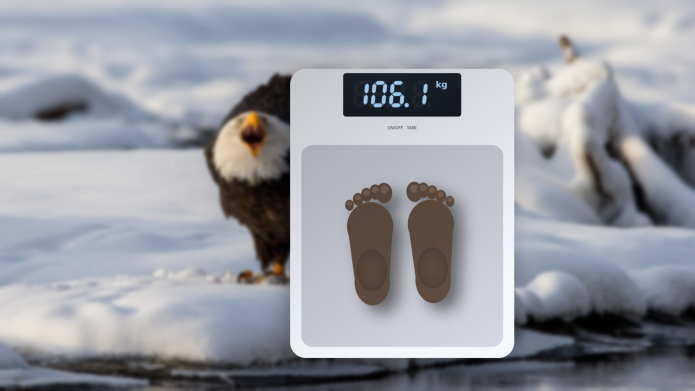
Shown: value=106.1 unit=kg
